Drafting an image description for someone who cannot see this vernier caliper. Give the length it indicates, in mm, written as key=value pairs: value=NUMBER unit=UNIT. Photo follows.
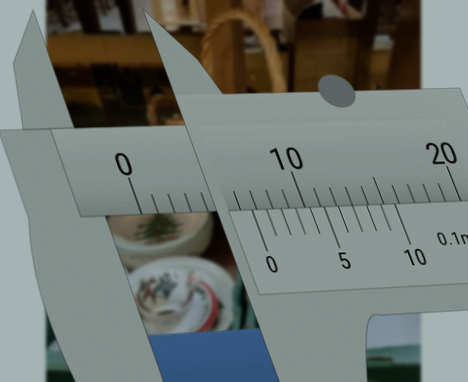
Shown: value=6.7 unit=mm
